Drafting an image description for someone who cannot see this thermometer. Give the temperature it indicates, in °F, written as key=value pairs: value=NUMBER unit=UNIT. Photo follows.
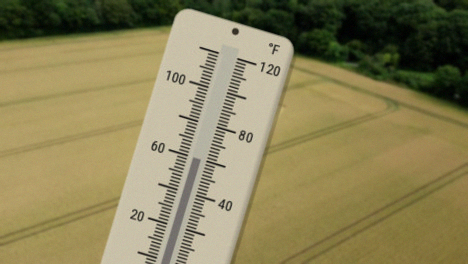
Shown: value=60 unit=°F
